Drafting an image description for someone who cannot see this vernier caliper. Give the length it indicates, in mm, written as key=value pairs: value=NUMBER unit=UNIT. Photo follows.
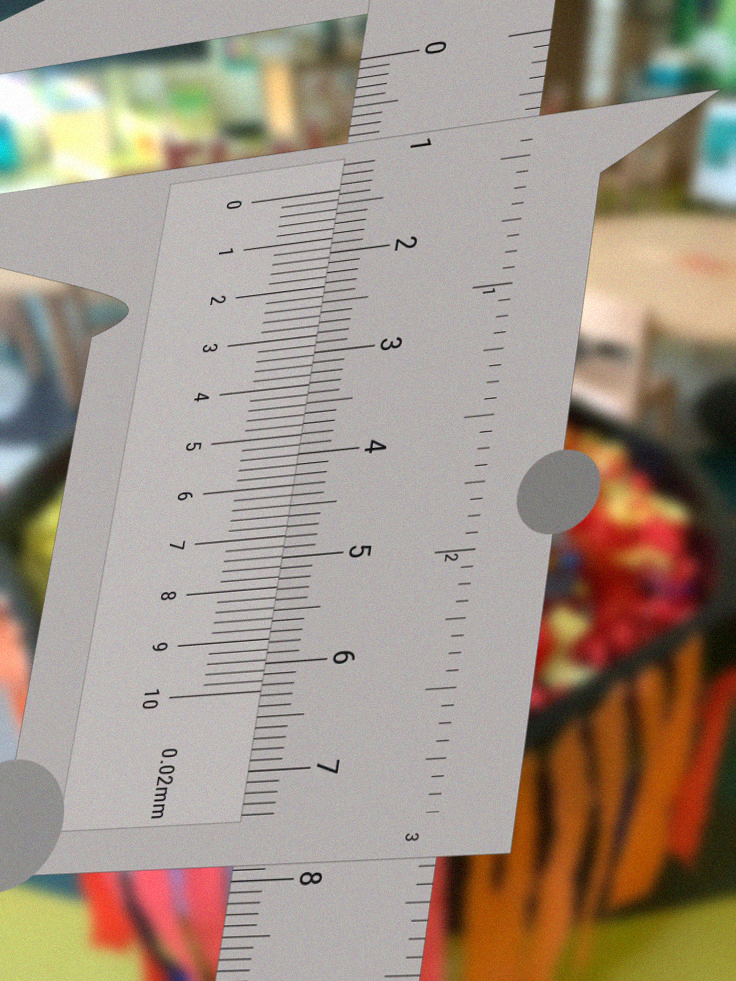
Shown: value=13.6 unit=mm
